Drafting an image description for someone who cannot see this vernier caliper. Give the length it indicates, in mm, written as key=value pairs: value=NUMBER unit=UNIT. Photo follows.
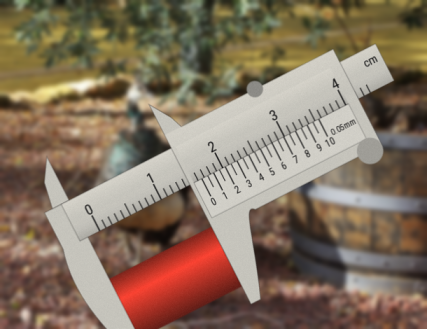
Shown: value=16.6 unit=mm
